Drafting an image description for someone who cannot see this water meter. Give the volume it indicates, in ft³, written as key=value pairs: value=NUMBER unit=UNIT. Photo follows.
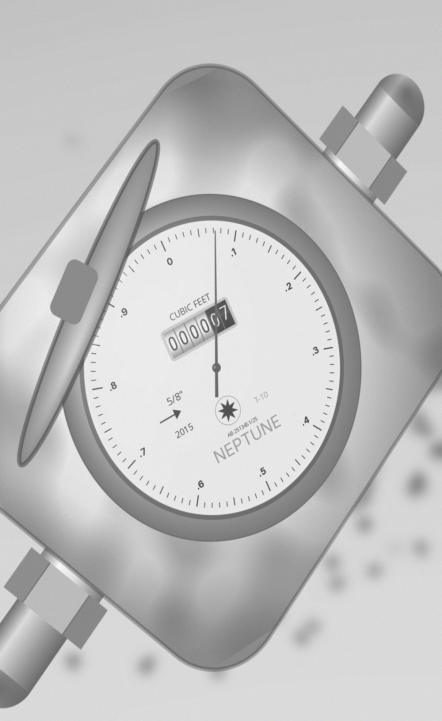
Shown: value=7.07 unit=ft³
